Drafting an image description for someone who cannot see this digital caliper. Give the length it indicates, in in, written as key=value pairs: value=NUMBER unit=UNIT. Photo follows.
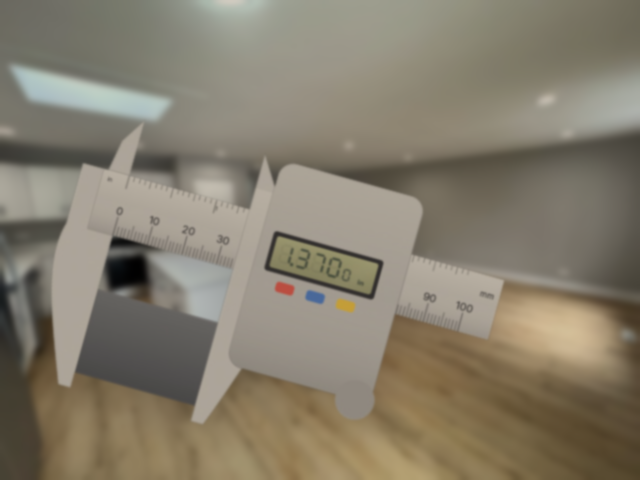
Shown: value=1.3700 unit=in
